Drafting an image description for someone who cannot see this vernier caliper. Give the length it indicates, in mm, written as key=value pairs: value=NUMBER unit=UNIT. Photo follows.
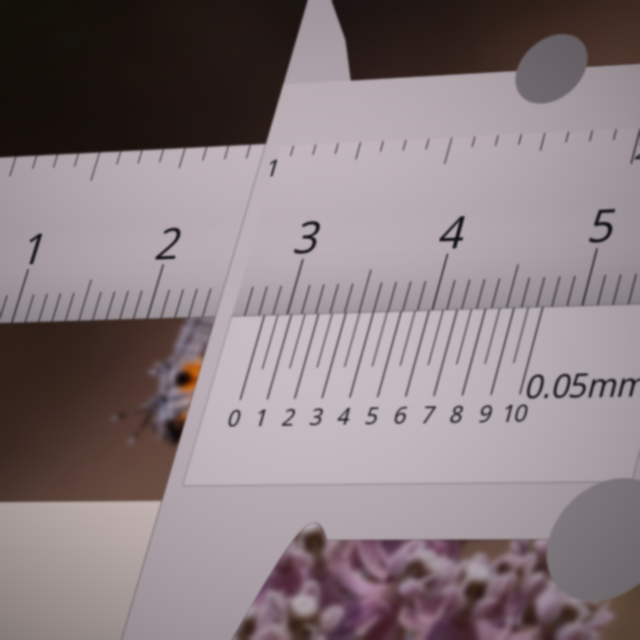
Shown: value=28.4 unit=mm
